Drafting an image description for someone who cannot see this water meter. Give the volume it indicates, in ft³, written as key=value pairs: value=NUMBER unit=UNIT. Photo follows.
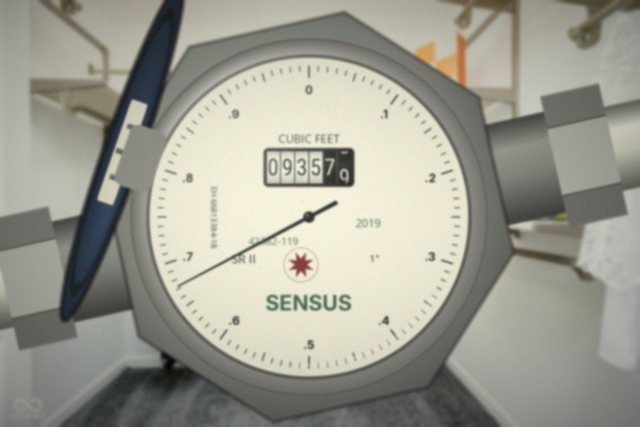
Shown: value=93578.67 unit=ft³
